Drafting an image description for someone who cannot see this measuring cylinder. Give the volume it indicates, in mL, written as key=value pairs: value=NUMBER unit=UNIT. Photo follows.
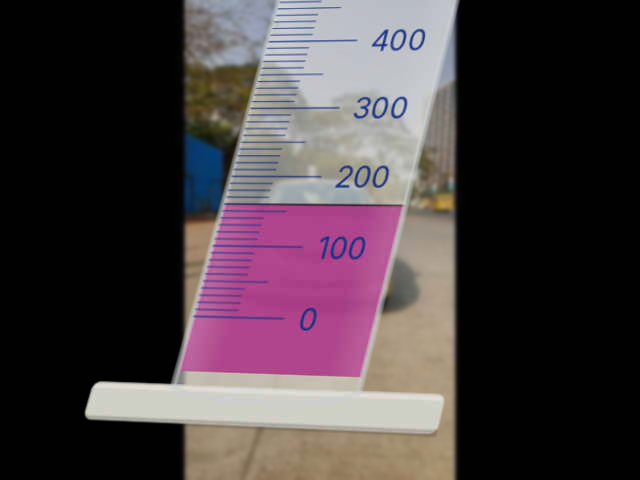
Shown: value=160 unit=mL
